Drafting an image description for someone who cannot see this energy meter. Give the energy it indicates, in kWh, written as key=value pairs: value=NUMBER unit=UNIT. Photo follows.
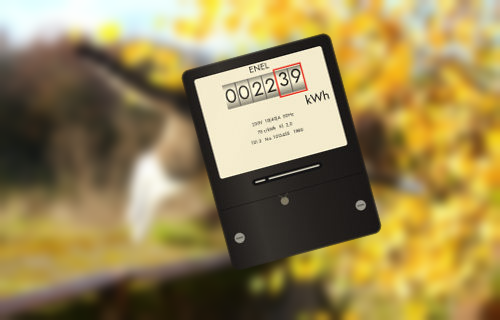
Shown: value=22.39 unit=kWh
